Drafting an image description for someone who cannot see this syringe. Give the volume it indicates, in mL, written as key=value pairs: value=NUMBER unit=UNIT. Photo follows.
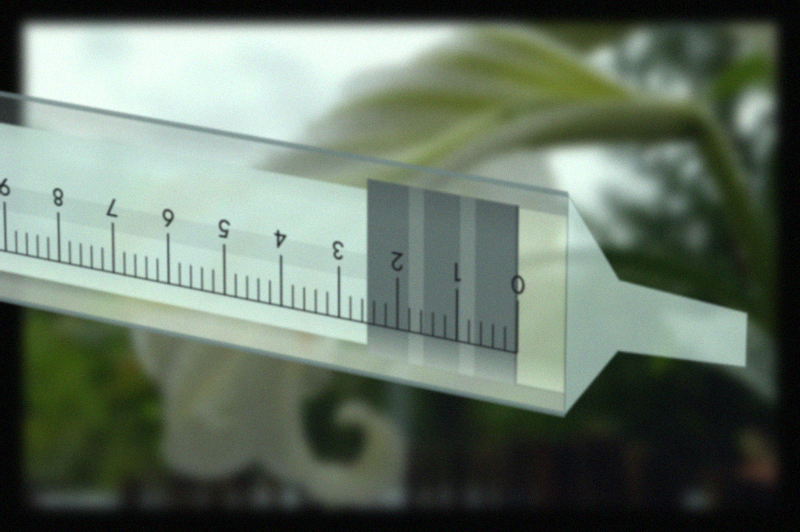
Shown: value=0 unit=mL
